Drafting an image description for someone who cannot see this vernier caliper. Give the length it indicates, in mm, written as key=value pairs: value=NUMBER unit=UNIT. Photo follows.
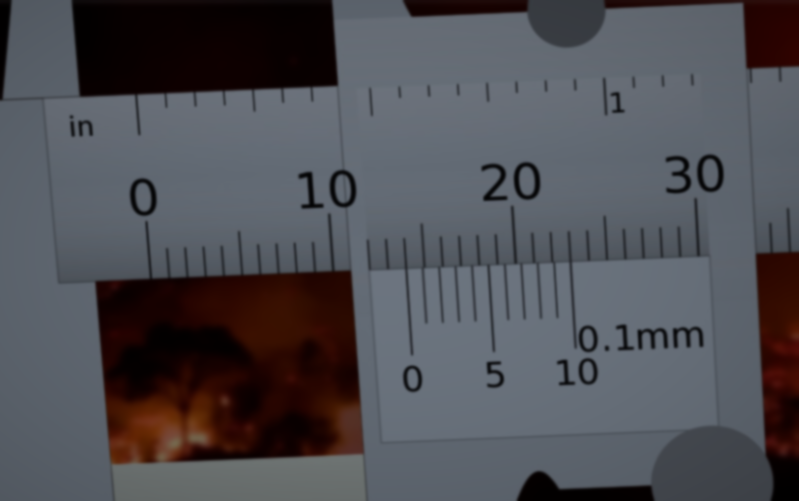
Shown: value=14.0 unit=mm
